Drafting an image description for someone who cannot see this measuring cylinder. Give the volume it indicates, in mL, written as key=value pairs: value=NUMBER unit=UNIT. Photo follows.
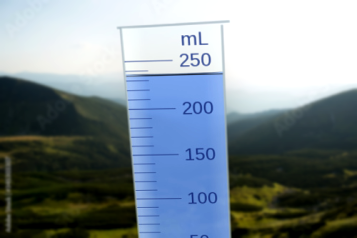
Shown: value=235 unit=mL
